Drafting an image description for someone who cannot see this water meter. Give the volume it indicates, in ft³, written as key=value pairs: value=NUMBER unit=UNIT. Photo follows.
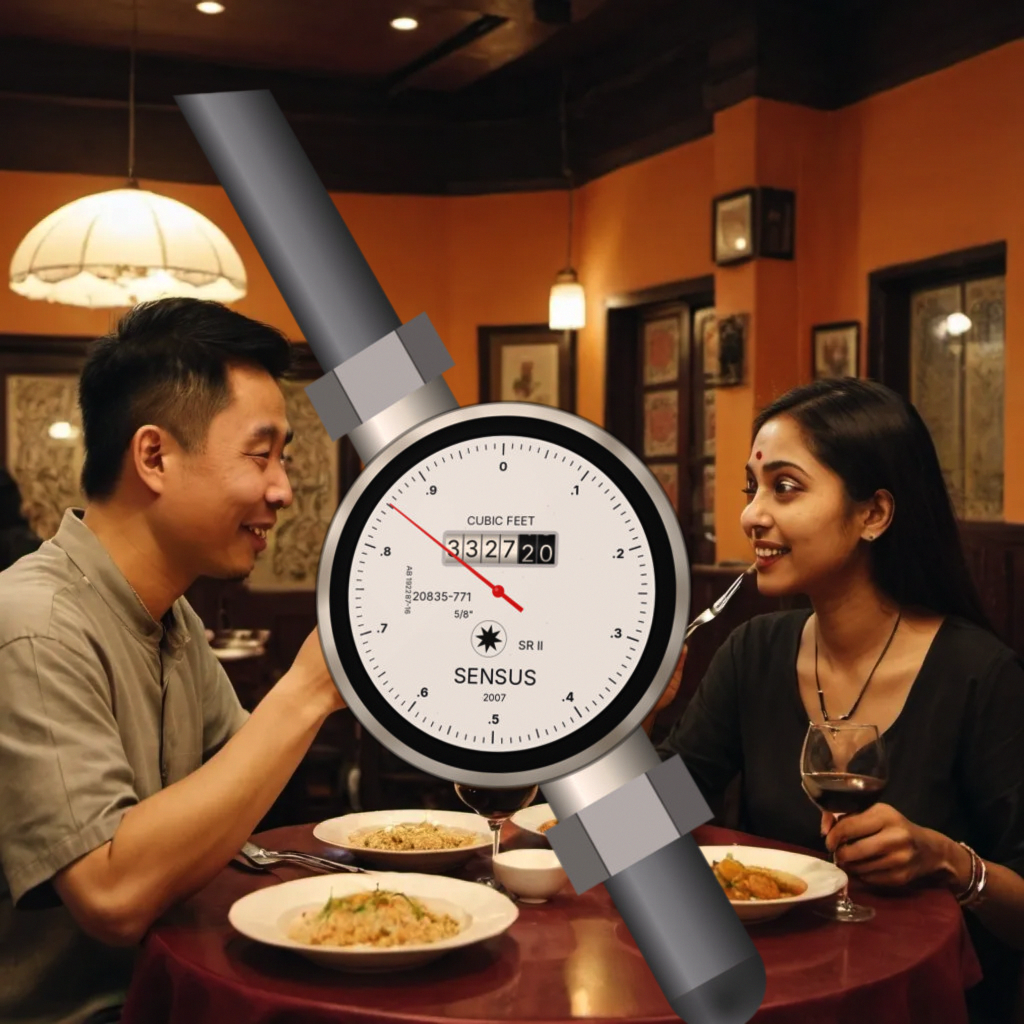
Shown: value=332719.85 unit=ft³
